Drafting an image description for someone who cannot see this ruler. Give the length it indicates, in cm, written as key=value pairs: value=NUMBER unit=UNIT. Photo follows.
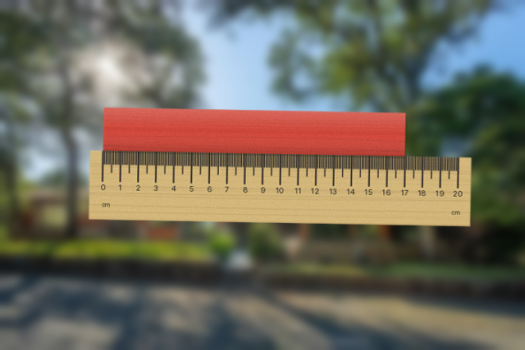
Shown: value=17 unit=cm
